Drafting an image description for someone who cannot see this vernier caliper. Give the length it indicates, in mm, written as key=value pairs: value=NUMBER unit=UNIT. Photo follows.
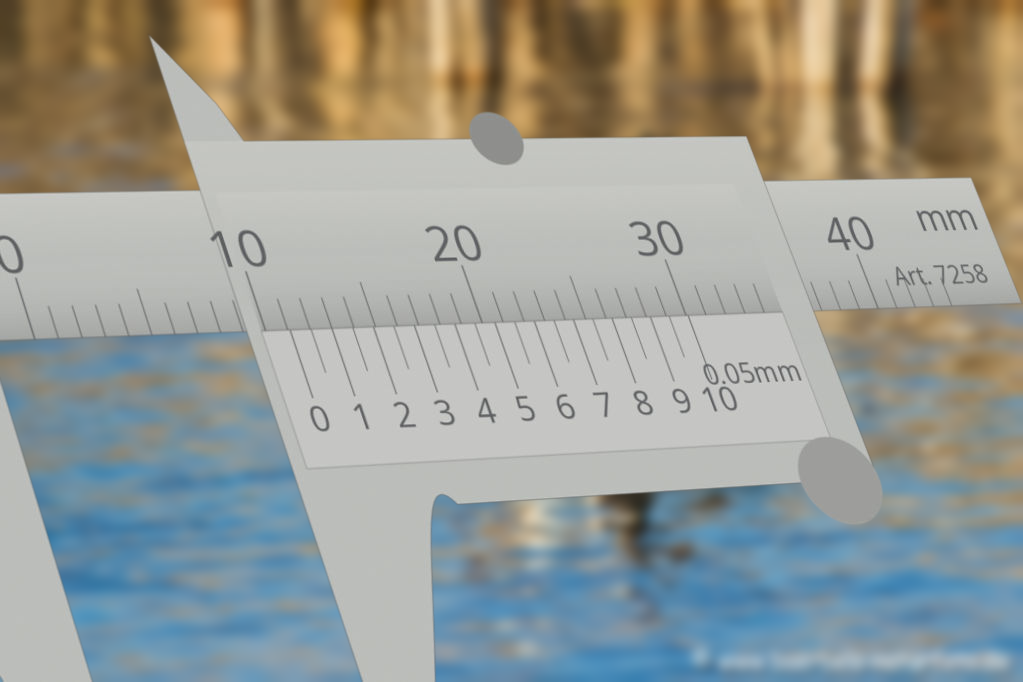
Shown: value=11.1 unit=mm
